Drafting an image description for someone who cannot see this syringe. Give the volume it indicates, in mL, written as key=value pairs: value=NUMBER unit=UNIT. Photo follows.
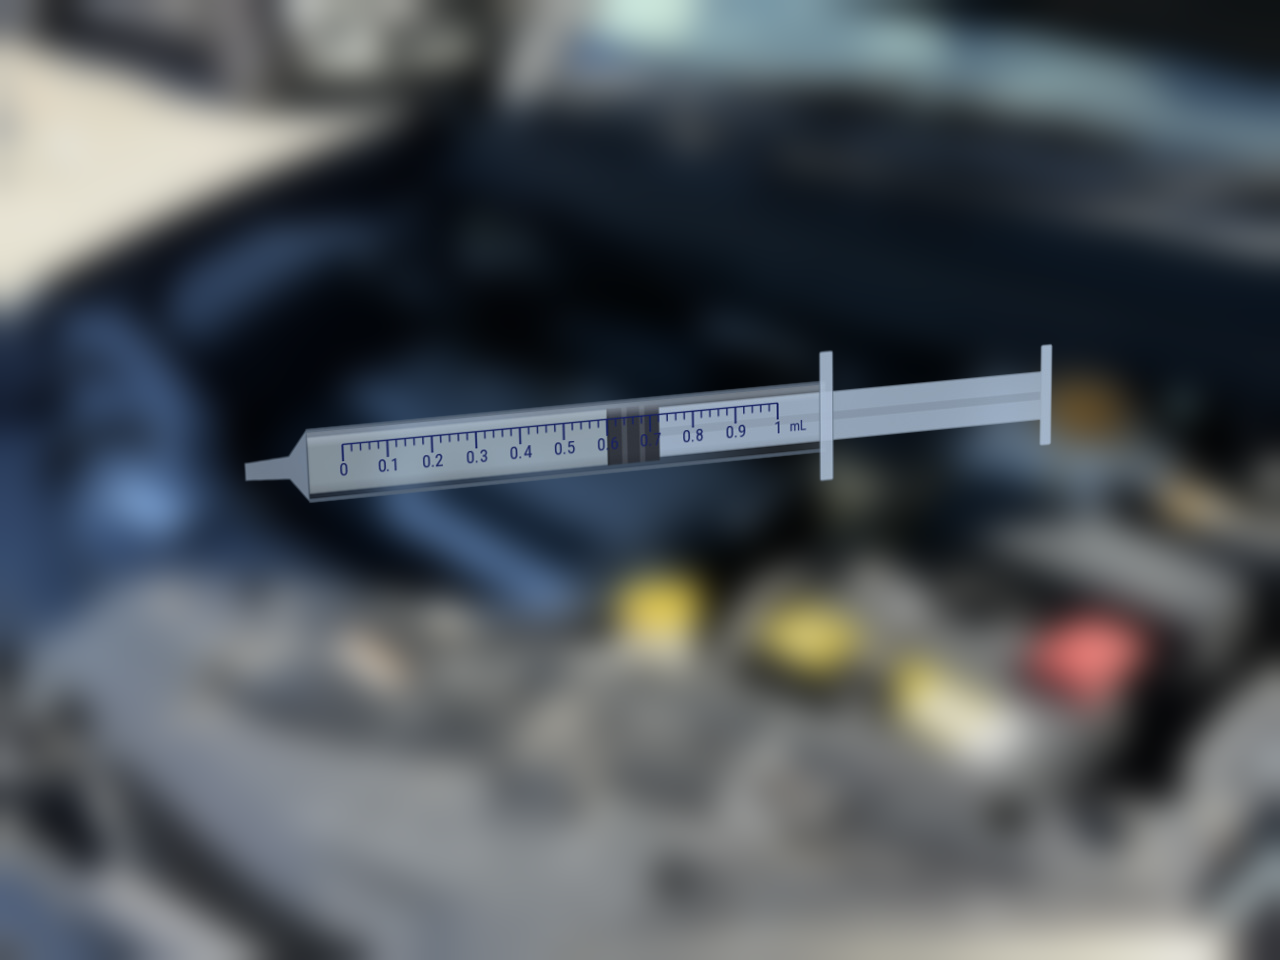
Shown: value=0.6 unit=mL
